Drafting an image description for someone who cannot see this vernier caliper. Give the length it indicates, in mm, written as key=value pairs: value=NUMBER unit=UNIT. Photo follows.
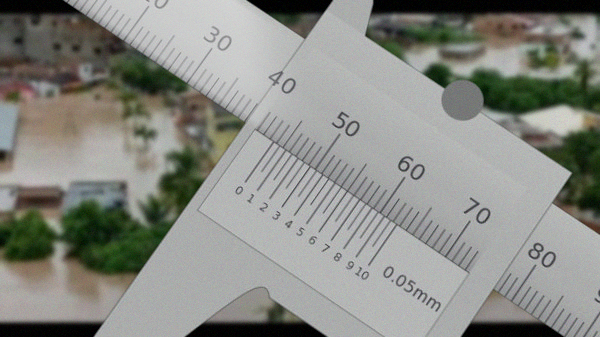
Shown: value=43.6 unit=mm
